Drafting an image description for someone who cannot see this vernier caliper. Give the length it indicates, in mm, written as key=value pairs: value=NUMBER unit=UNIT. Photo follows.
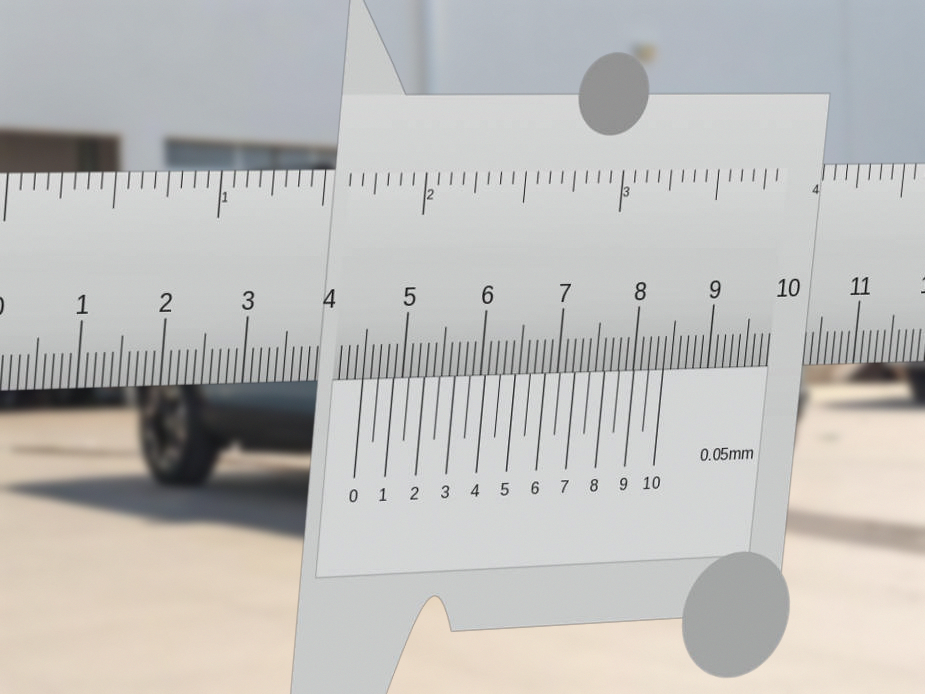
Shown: value=45.0 unit=mm
